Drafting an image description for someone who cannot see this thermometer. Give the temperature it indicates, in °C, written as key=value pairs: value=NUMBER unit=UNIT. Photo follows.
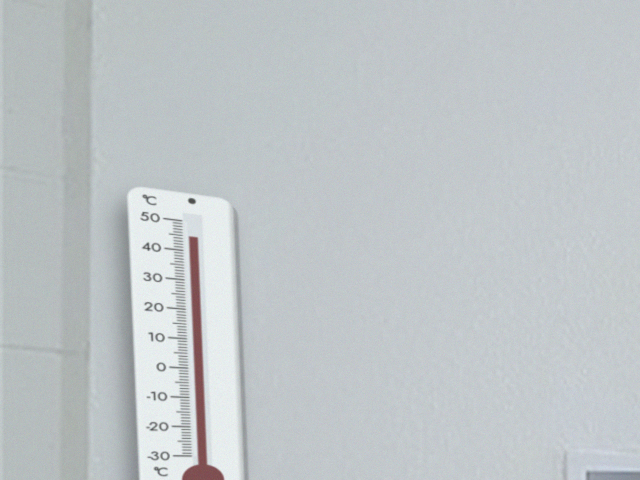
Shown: value=45 unit=°C
